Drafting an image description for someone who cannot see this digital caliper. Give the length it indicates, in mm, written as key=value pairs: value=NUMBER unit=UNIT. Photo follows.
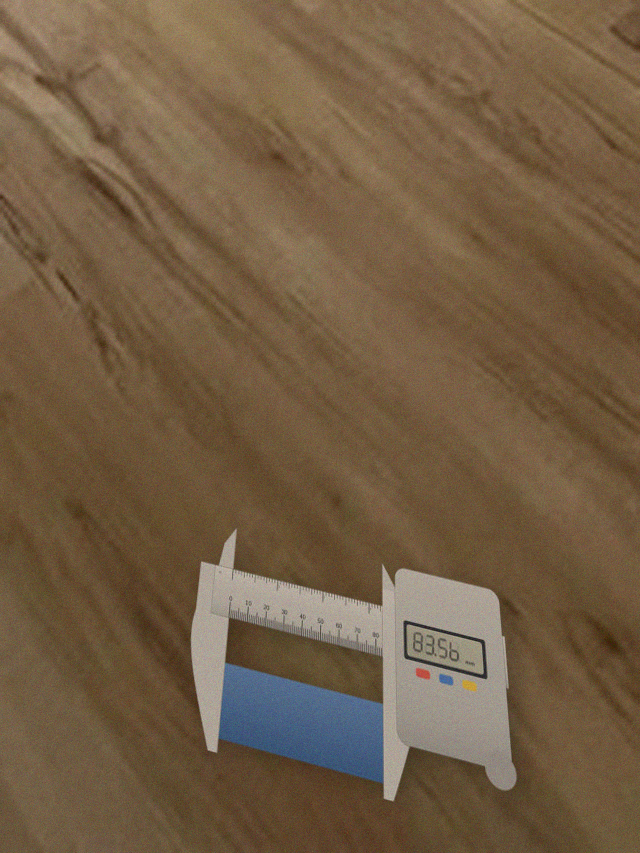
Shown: value=83.56 unit=mm
